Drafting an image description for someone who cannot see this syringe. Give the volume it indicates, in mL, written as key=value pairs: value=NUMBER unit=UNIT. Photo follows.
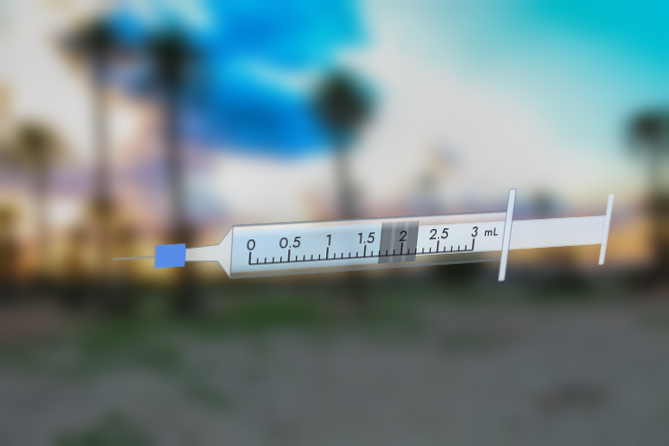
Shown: value=1.7 unit=mL
